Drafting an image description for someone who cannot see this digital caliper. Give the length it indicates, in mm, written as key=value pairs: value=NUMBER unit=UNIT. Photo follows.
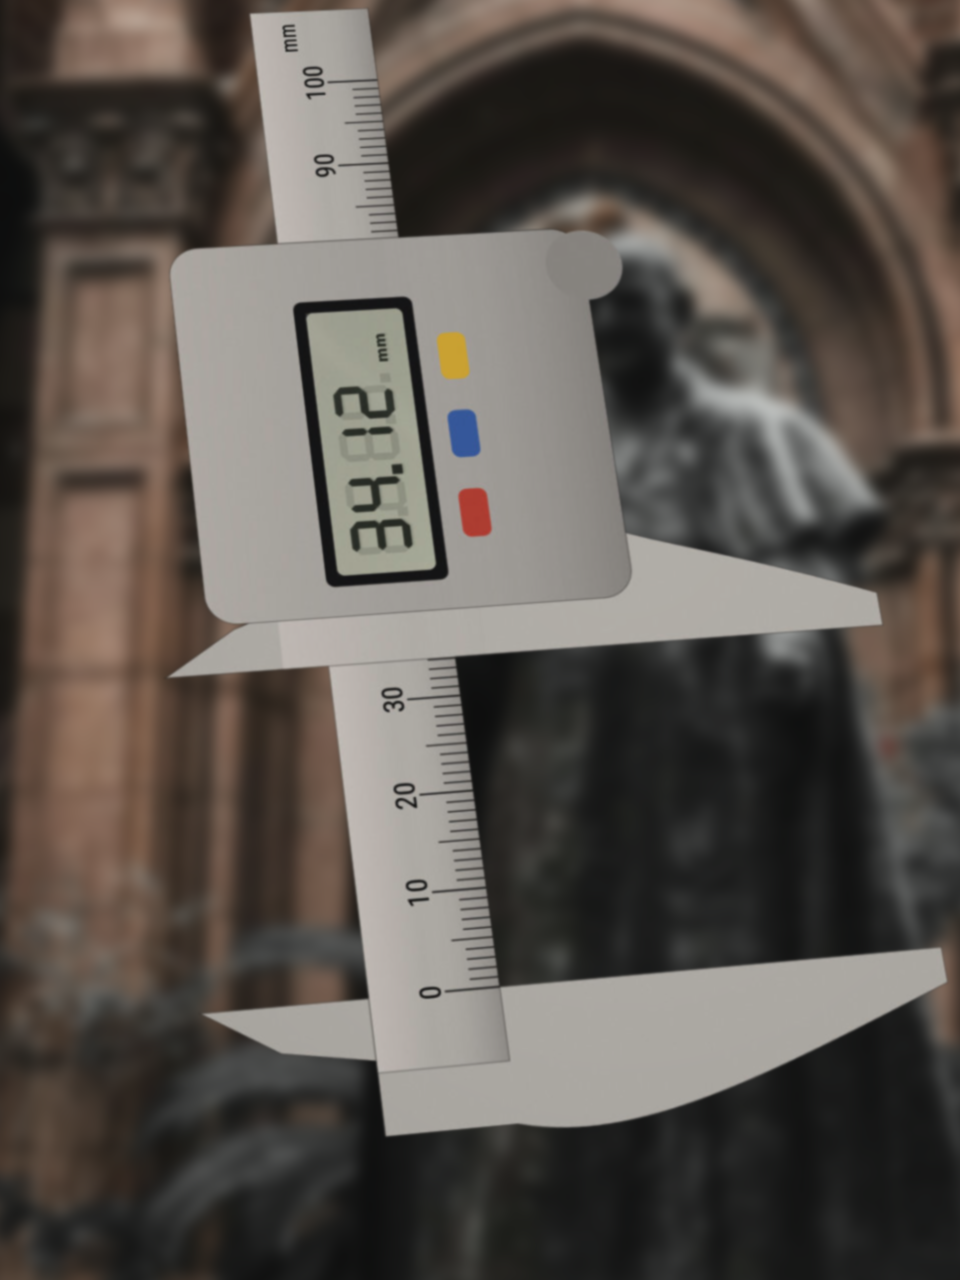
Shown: value=34.12 unit=mm
